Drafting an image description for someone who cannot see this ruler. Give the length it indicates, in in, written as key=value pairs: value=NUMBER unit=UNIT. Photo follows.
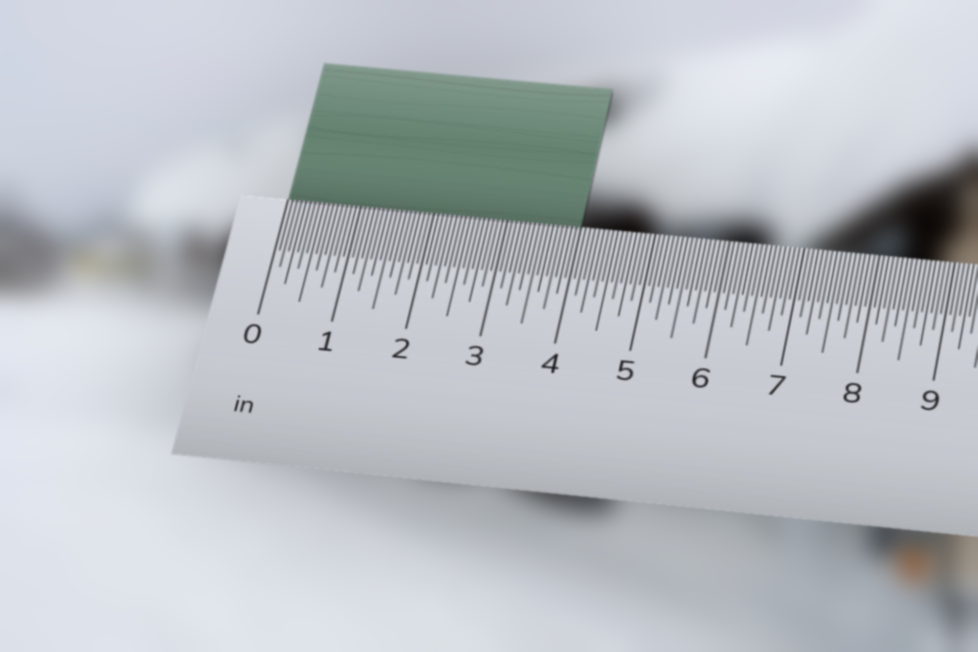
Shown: value=4 unit=in
